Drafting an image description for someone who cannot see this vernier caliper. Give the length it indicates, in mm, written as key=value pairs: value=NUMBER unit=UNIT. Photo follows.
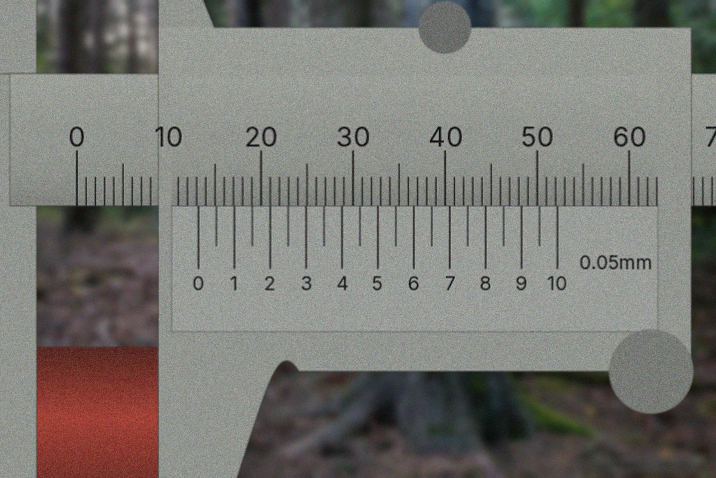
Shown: value=13.2 unit=mm
